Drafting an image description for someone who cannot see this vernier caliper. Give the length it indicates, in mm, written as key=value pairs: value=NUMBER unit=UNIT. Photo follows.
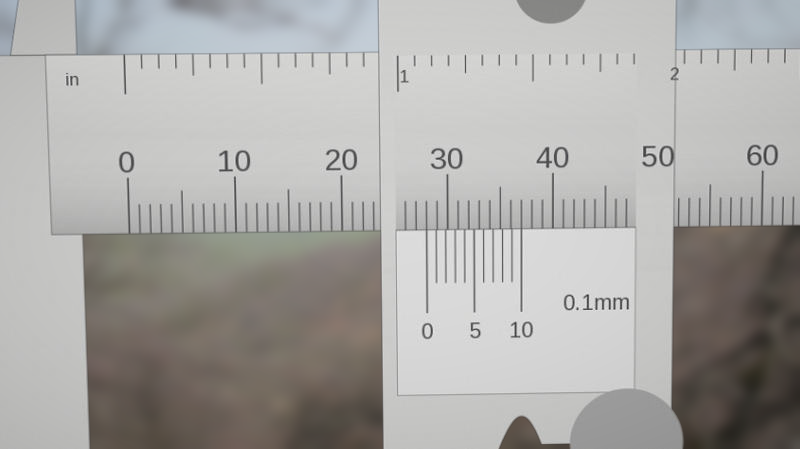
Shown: value=28.0 unit=mm
